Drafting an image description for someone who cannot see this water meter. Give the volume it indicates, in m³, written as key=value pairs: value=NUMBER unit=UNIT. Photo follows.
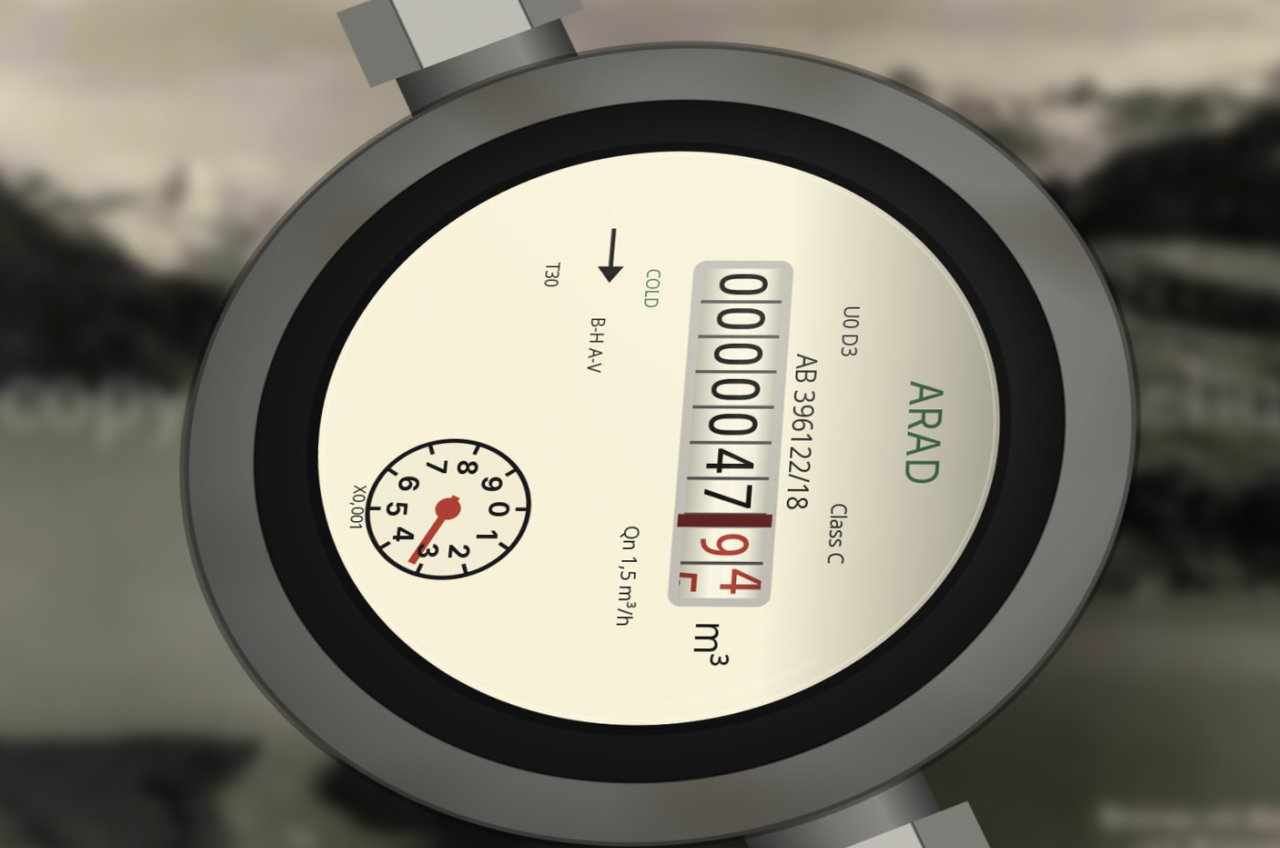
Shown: value=47.943 unit=m³
